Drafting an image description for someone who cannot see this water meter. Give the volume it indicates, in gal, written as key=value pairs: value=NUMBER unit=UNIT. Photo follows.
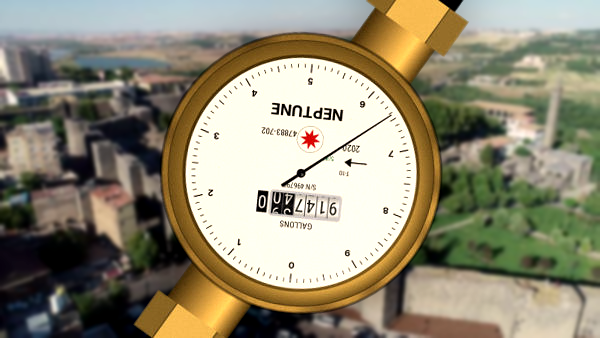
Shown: value=9147396.4 unit=gal
